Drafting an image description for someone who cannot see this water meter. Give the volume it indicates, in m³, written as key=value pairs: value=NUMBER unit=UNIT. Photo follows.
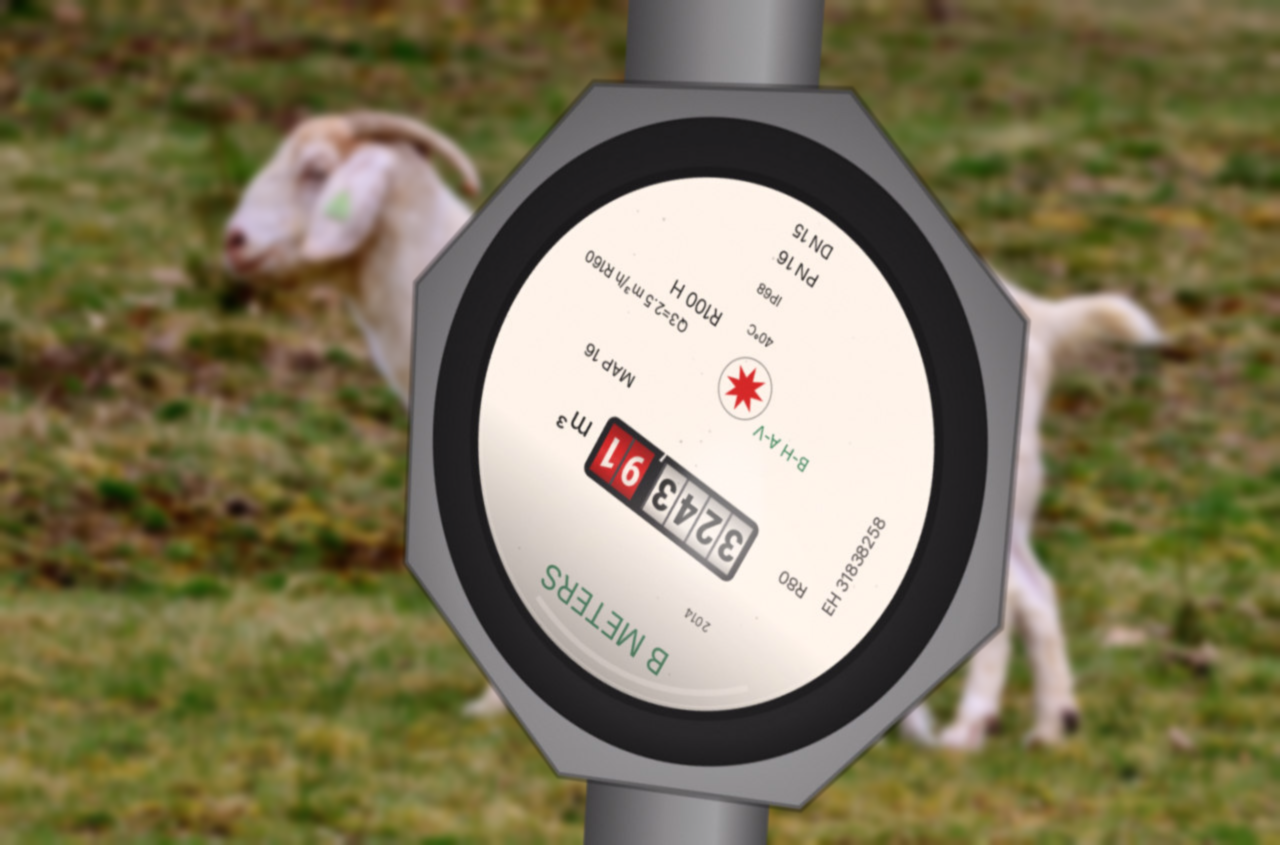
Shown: value=3243.91 unit=m³
